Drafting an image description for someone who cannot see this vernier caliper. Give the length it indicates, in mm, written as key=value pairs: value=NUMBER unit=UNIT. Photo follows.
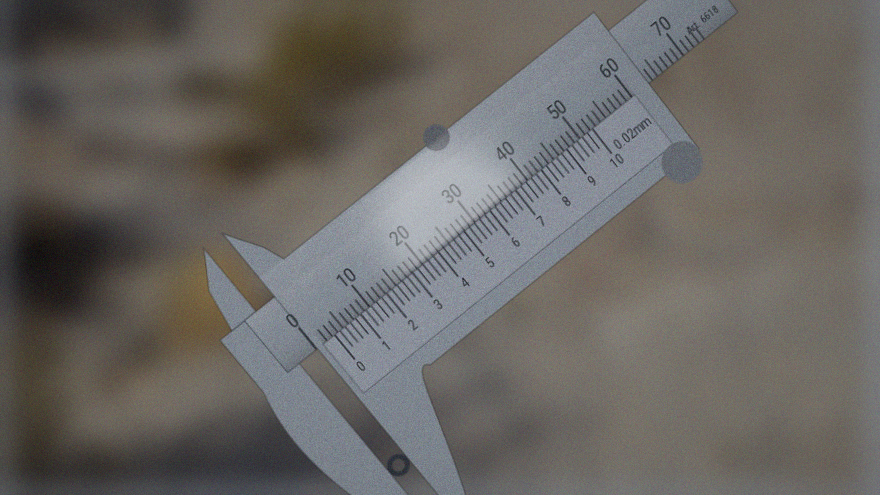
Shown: value=3.4 unit=mm
